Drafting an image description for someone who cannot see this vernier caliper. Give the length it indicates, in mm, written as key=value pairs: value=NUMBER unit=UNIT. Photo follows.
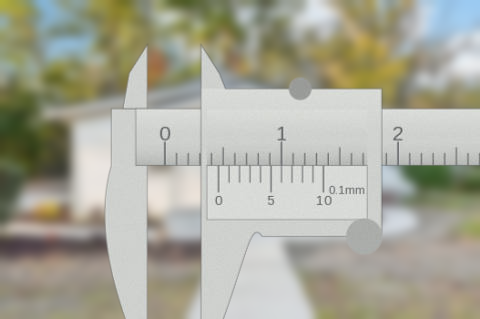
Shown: value=4.6 unit=mm
